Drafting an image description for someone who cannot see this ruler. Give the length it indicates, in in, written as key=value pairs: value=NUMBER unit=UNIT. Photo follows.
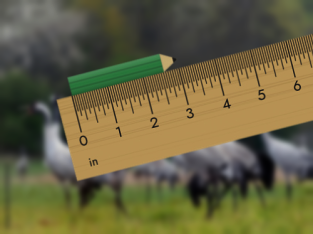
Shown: value=3 unit=in
